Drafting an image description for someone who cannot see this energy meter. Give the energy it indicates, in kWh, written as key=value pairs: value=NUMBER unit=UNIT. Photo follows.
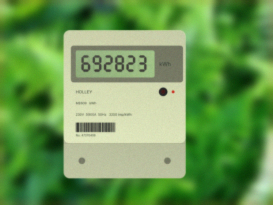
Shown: value=692823 unit=kWh
